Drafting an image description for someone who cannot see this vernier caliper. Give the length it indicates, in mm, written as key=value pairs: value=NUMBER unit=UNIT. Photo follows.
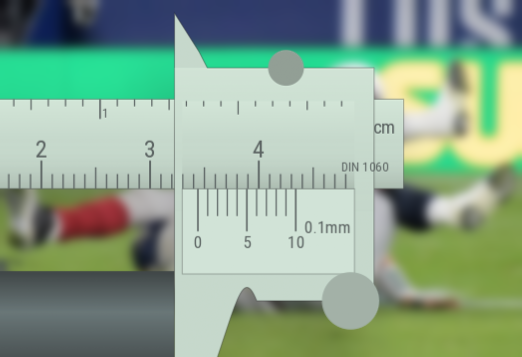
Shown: value=34.4 unit=mm
